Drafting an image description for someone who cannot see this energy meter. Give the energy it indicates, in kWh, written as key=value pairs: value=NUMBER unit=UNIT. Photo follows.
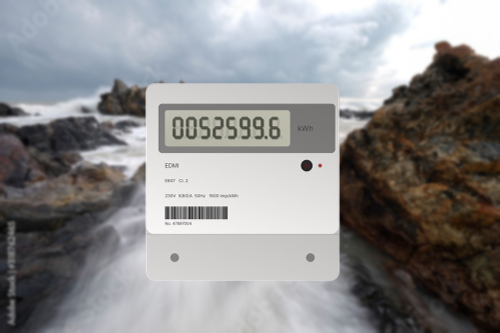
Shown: value=52599.6 unit=kWh
